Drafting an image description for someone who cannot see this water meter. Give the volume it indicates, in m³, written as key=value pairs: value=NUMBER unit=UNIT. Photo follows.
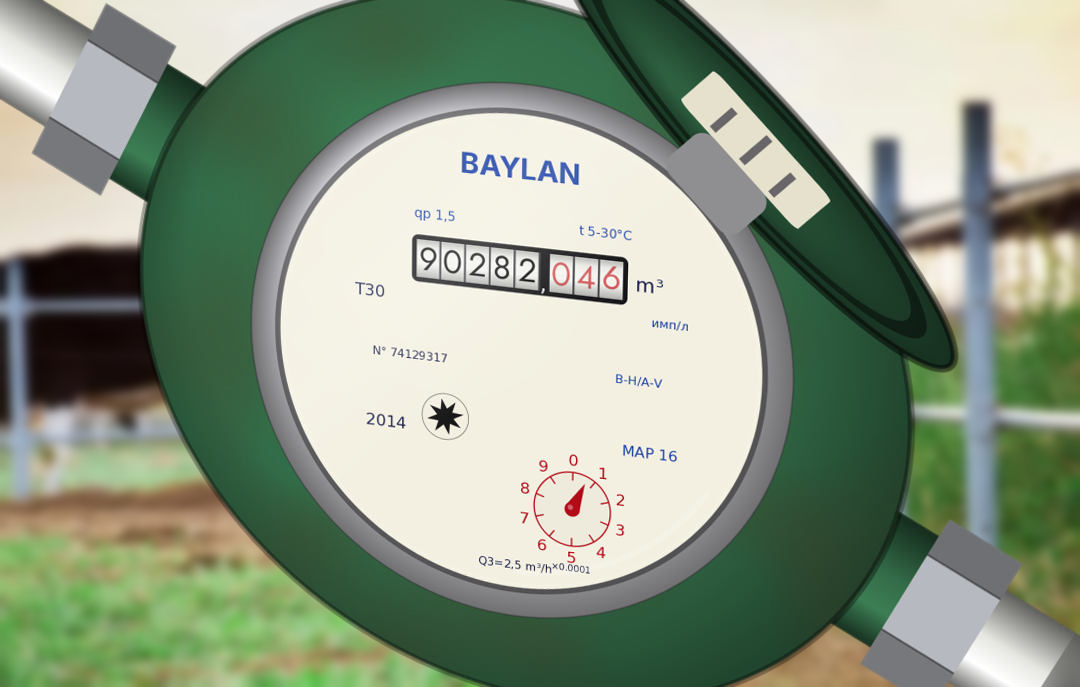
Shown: value=90282.0460 unit=m³
